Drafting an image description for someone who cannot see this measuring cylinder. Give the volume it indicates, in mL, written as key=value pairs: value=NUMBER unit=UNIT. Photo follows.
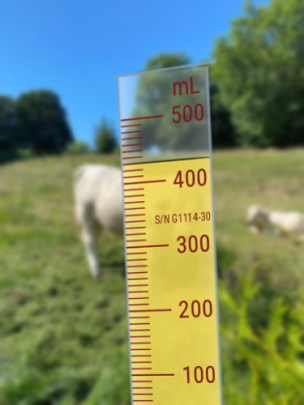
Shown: value=430 unit=mL
